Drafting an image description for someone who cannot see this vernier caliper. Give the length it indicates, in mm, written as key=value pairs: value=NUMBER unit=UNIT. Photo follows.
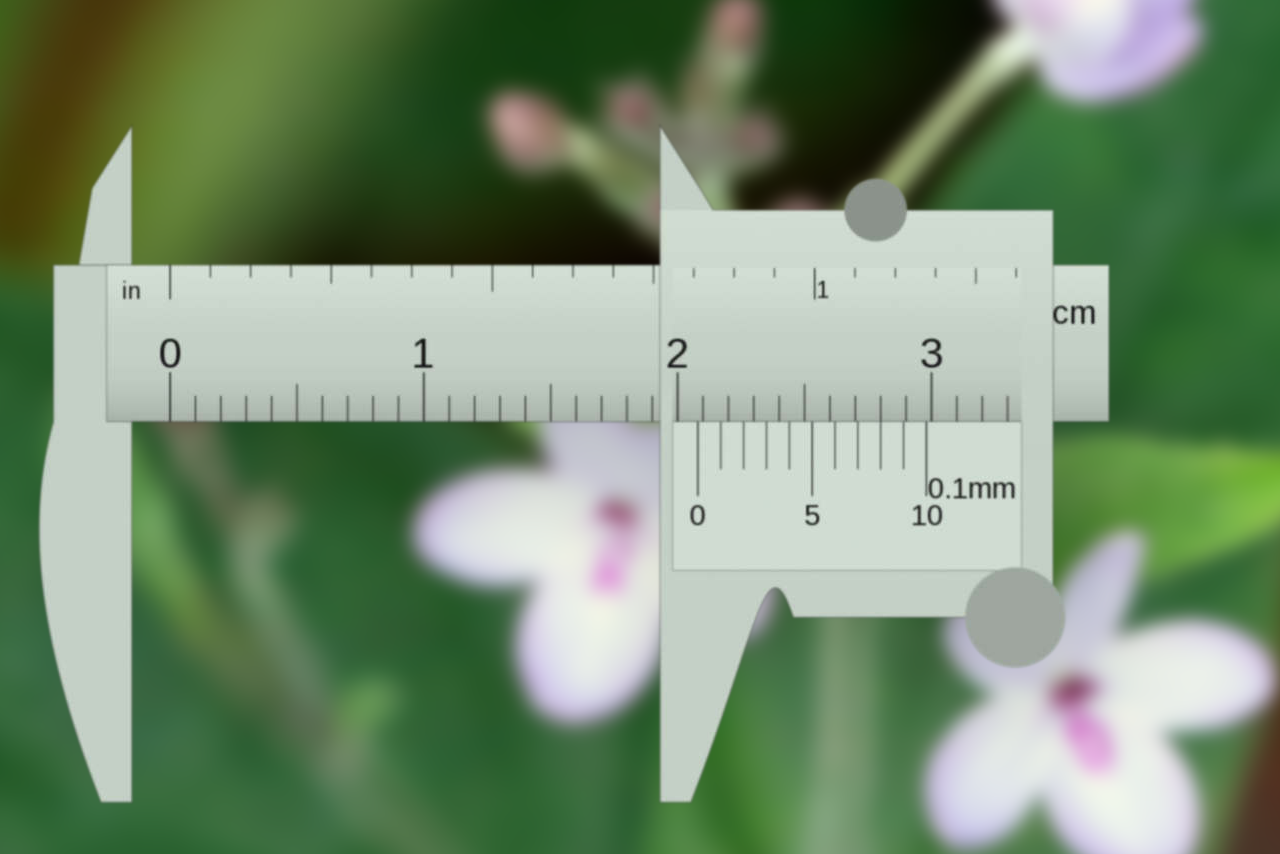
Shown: value=20.8 unit=mm
